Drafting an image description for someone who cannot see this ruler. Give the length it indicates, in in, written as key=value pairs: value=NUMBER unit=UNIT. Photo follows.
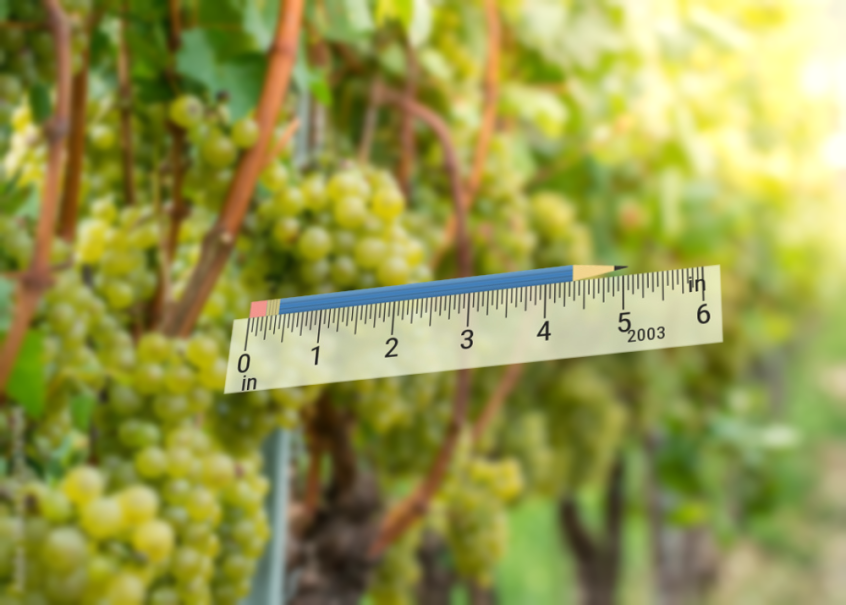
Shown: value=5.0625 unit=in
